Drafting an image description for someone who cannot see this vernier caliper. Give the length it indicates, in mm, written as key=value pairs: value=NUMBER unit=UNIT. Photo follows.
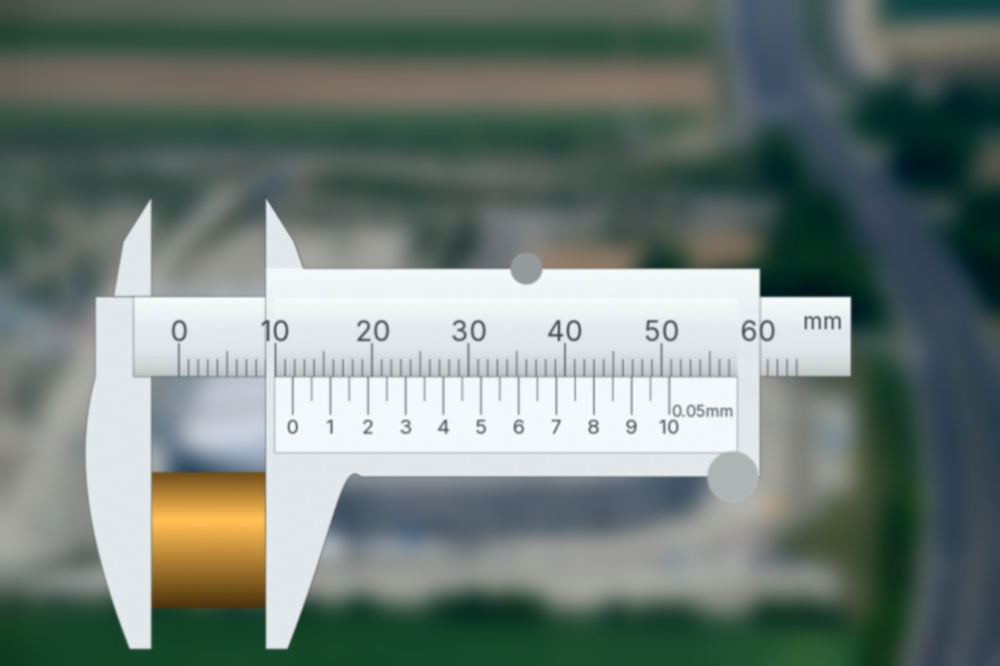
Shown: value=11.8 unit=mm
